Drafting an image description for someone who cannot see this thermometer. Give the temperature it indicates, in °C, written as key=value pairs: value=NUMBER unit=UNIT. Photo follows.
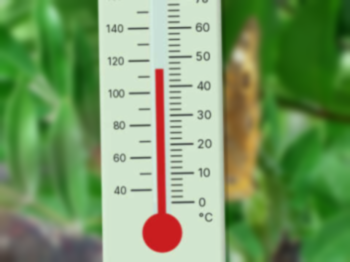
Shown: value=46 unit=°C
